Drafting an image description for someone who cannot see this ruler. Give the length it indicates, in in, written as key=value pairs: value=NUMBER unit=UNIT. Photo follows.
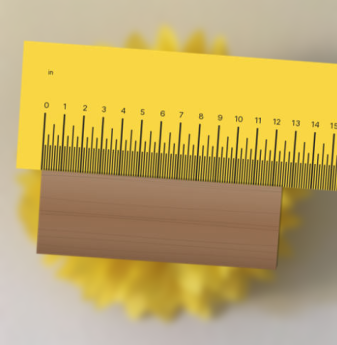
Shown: value=12.5 unit=in
